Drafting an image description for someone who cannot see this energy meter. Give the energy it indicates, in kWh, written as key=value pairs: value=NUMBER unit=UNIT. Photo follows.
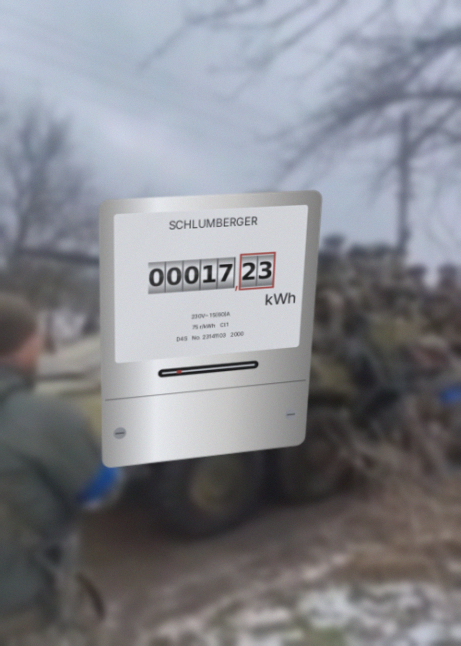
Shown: value=17.23 unit=kWh
